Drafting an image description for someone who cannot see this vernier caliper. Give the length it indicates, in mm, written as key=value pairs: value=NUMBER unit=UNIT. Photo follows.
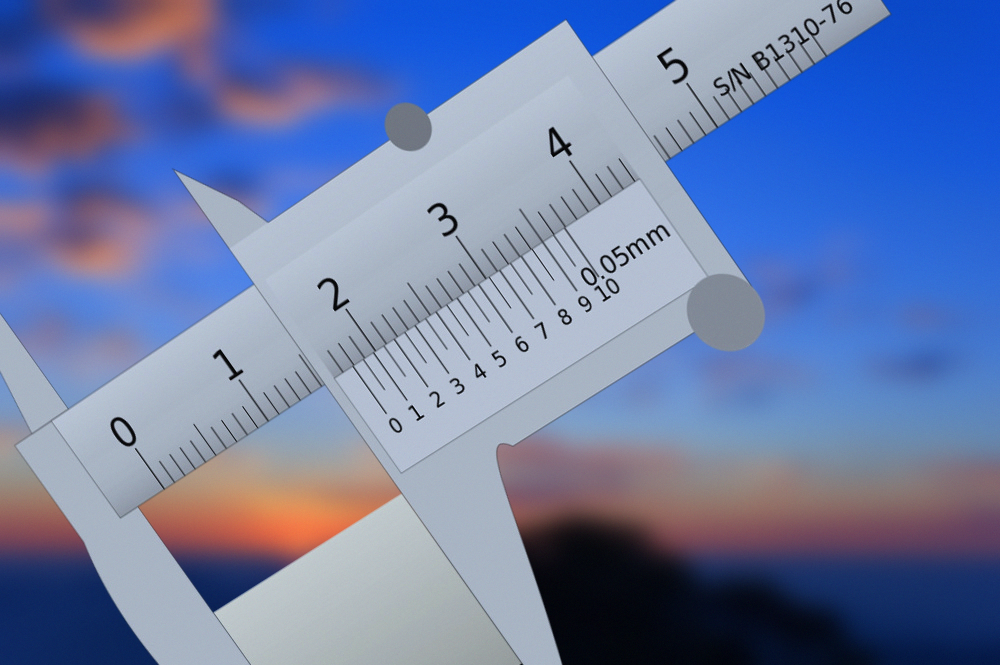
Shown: value=17.9 unit=mm
